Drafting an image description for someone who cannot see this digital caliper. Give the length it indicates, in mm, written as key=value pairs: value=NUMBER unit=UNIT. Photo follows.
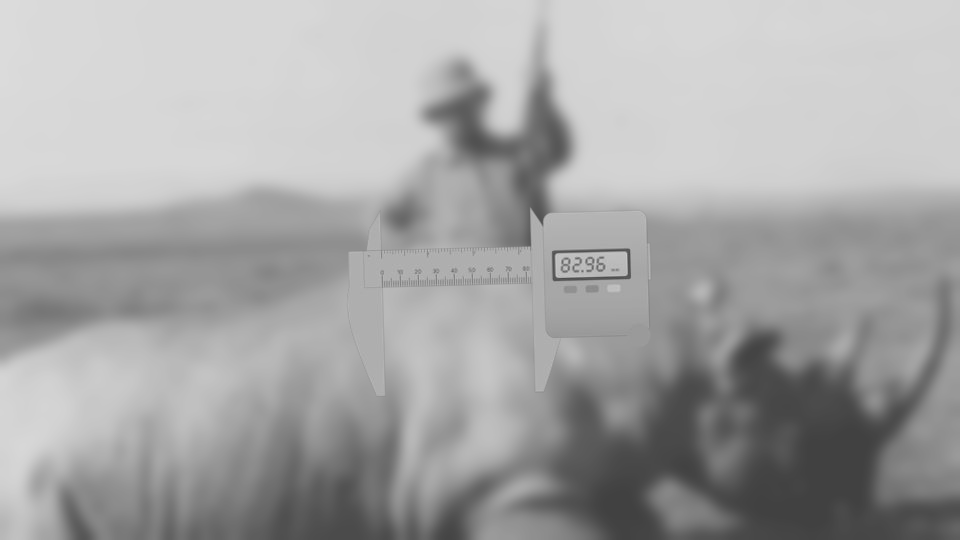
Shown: value=82.96 unit=mm
